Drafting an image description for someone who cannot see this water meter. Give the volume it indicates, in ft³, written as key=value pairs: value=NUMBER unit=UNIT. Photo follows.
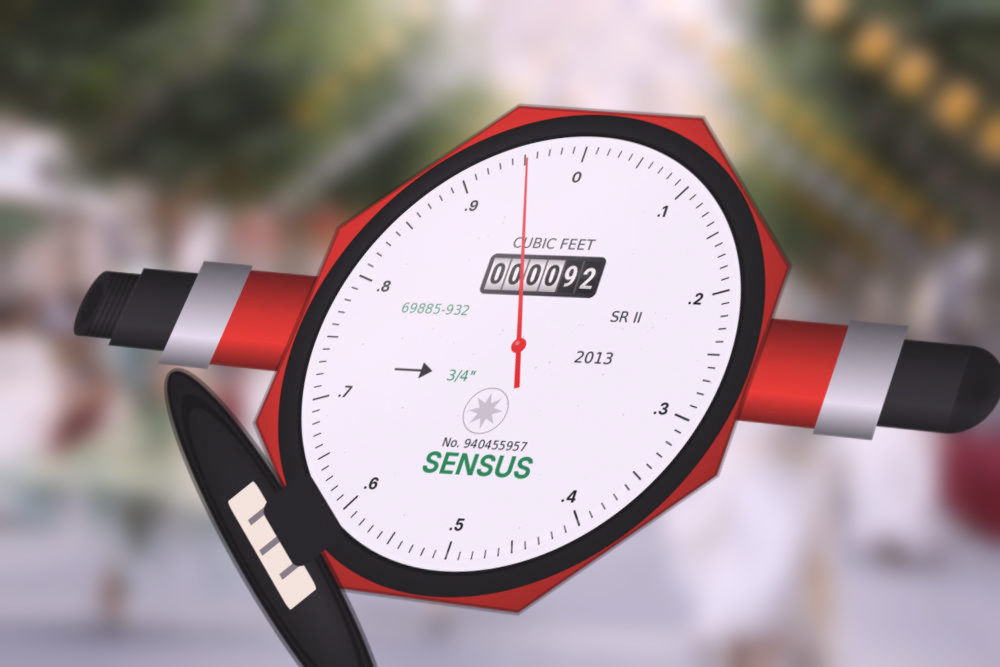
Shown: value=91.95 unit=ft³
